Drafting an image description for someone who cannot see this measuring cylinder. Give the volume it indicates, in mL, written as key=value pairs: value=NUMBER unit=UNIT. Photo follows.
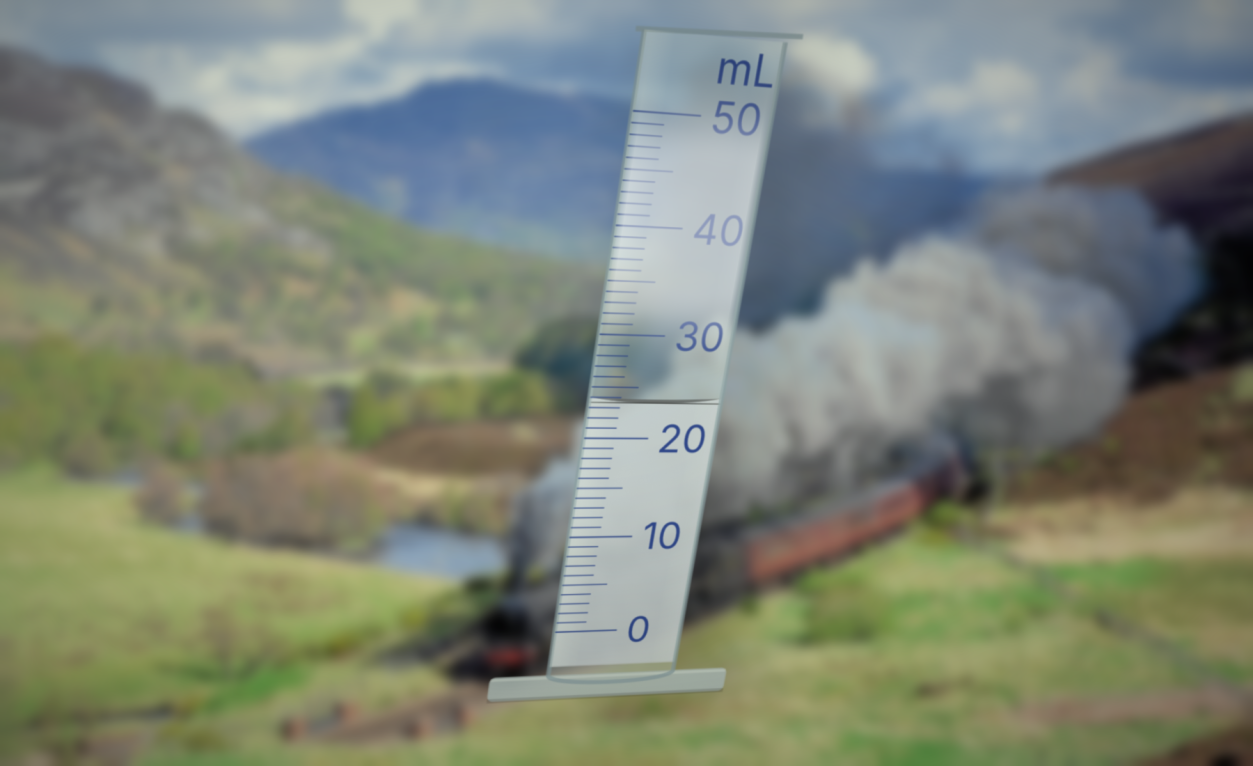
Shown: value=23.5 unit=mL
